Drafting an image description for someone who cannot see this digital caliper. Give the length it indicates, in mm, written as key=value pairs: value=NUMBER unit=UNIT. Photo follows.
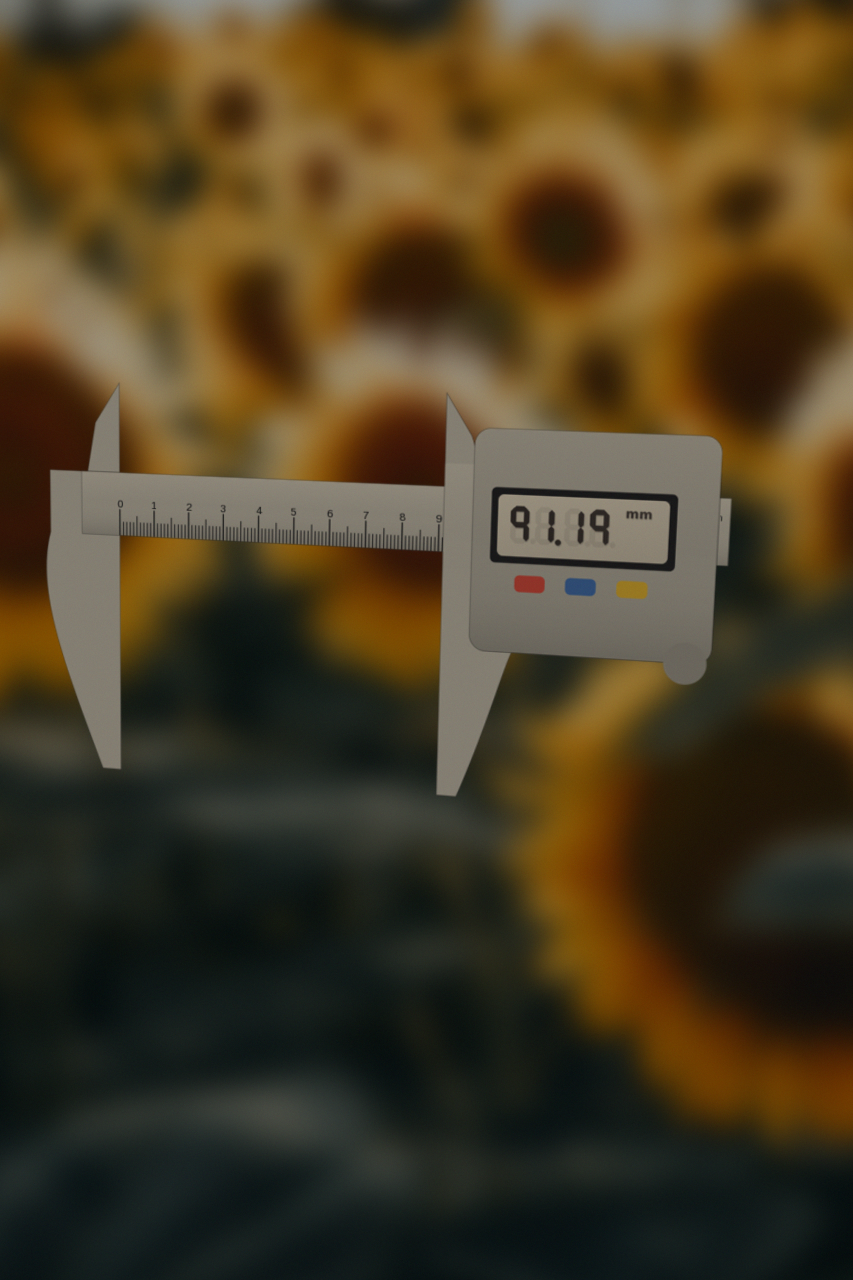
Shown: value=91.19 unit=mm
